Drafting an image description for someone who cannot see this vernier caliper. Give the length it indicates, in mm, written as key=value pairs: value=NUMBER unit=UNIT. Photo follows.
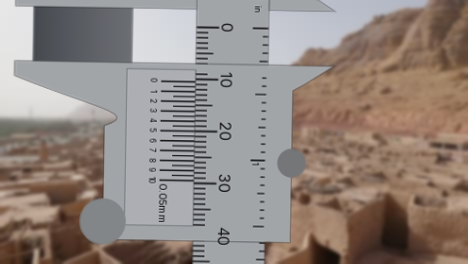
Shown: value=10.5 unit=mm
